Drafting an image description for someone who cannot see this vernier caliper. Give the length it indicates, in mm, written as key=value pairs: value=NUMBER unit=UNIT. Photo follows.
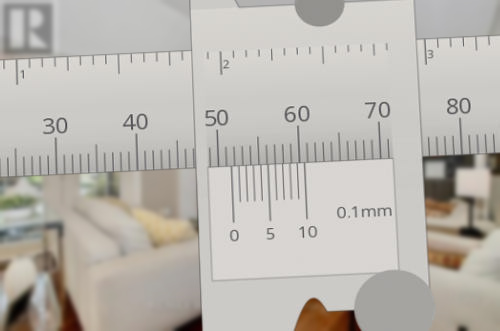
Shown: value=51.6 unit=mm
